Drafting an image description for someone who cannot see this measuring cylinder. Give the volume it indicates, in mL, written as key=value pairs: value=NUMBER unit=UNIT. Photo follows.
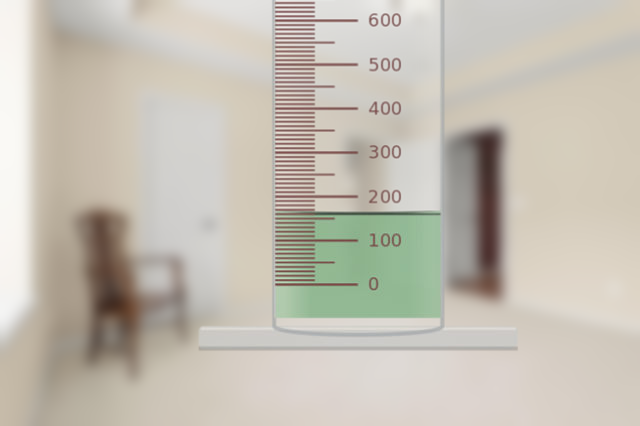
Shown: value=160 unit=mL
